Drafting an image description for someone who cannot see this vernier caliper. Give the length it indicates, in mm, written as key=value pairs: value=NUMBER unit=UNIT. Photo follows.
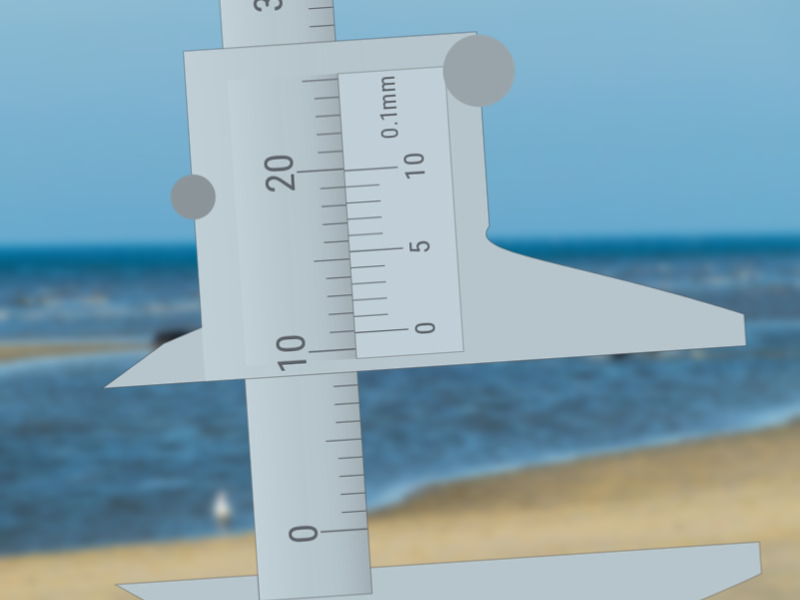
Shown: value=10.9 unit=mm
